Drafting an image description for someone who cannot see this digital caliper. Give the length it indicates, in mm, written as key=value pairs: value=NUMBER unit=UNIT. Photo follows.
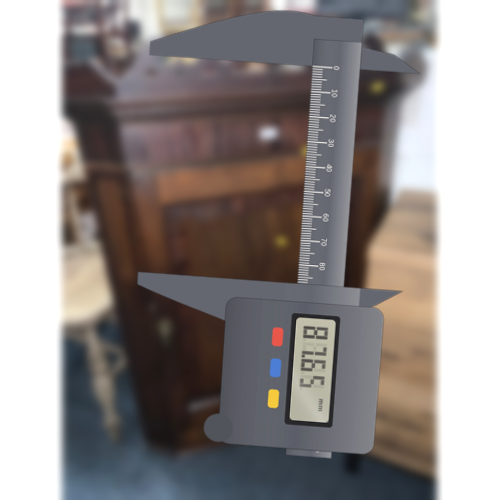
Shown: value=87.65 unit=mm
